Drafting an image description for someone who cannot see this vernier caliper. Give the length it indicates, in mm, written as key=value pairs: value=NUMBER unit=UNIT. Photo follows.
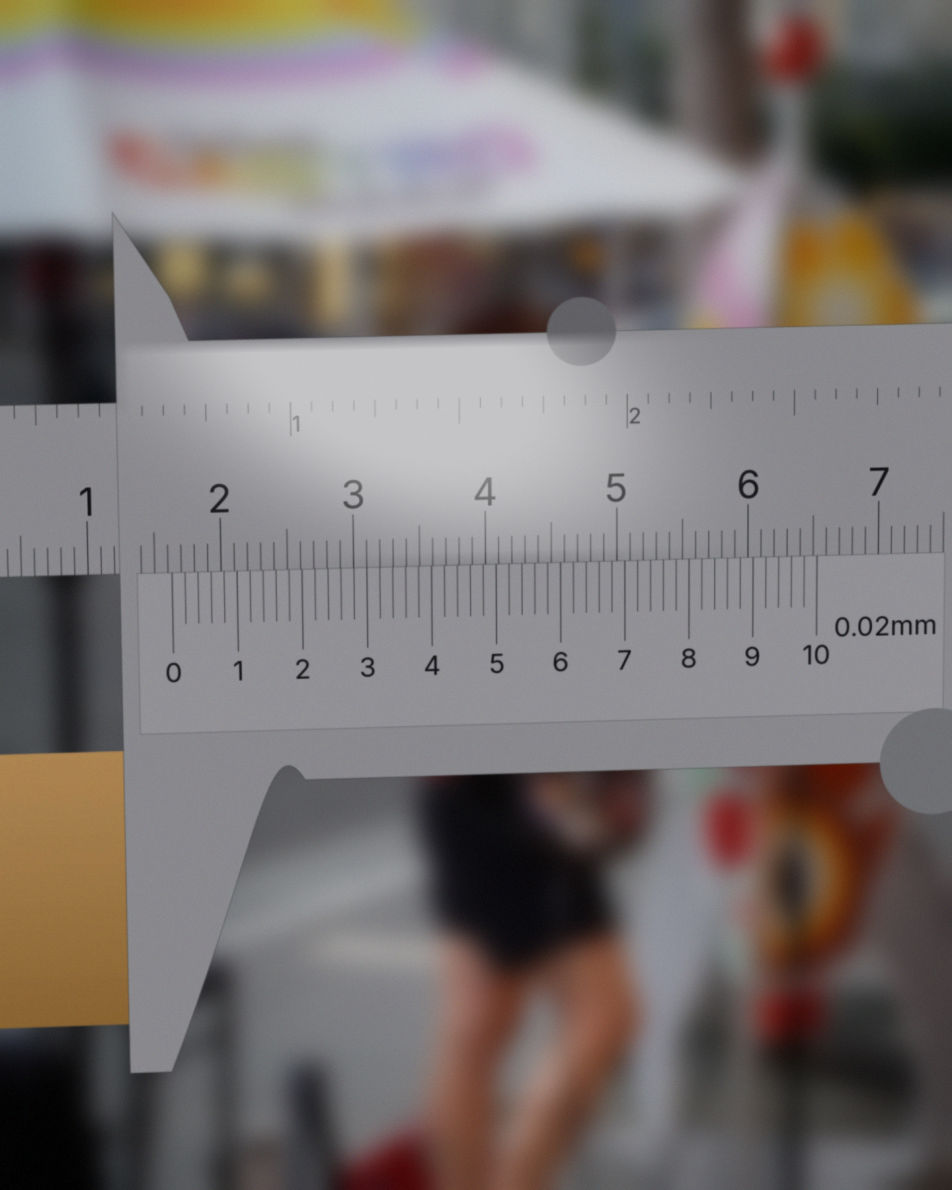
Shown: value=16.3 unit=mm
